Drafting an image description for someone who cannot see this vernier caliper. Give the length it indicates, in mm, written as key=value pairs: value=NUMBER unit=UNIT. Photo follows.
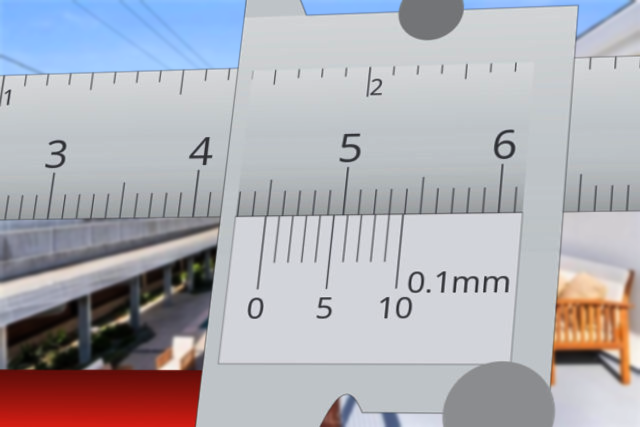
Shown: value=44.9 unit=mm
